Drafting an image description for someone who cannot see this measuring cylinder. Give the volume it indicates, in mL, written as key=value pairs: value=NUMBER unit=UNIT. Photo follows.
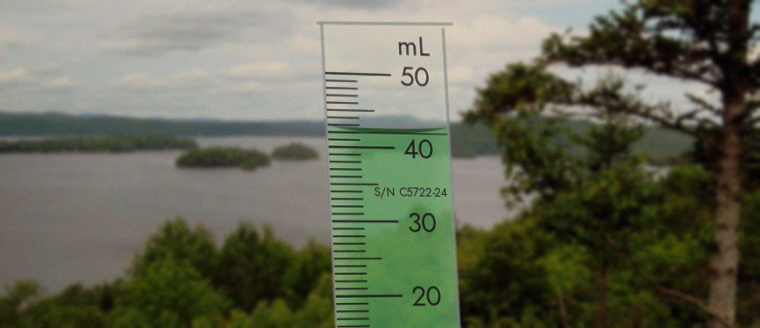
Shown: value=42 unit=mL
